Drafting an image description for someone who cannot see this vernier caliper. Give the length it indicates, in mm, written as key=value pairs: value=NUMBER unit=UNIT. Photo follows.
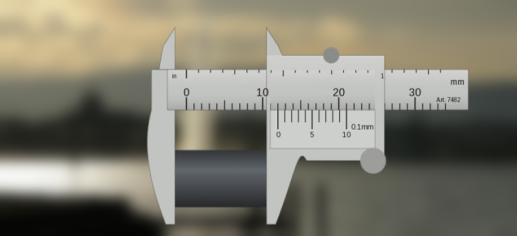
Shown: value=12.0 unit=mm
